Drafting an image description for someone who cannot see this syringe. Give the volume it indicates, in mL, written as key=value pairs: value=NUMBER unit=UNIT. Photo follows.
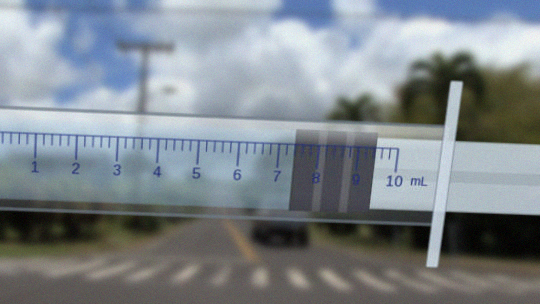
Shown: value=7.4 unit=mL
